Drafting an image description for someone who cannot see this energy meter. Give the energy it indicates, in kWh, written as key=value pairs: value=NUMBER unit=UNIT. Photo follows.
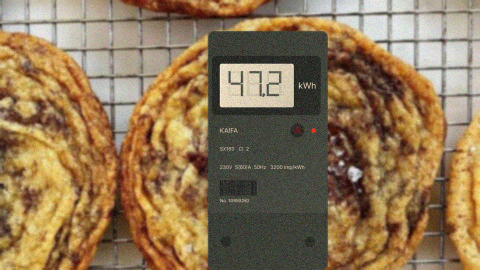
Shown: value=47.2 unit=kWh
